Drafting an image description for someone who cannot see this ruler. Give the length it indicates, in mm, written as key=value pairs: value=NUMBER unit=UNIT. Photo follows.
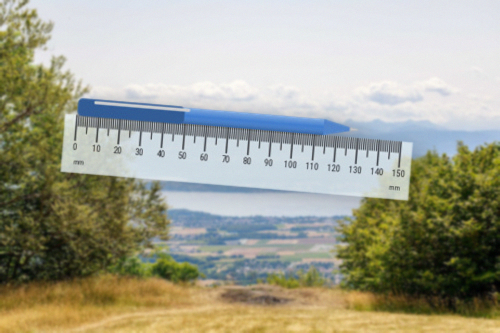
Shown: value=130 unit=mm
